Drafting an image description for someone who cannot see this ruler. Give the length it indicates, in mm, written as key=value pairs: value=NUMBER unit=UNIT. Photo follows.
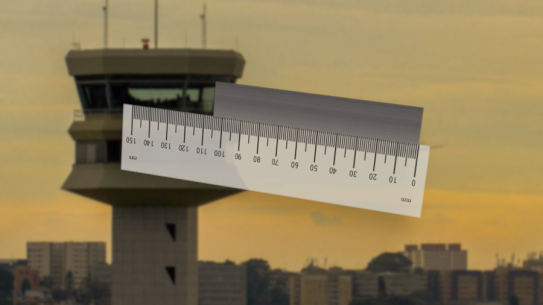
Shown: value=105 unit=mm
